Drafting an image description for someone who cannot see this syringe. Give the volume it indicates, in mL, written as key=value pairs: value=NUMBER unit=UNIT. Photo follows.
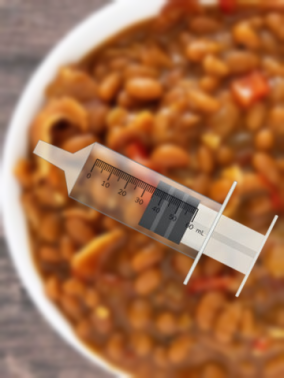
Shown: value=35 unit=mL
